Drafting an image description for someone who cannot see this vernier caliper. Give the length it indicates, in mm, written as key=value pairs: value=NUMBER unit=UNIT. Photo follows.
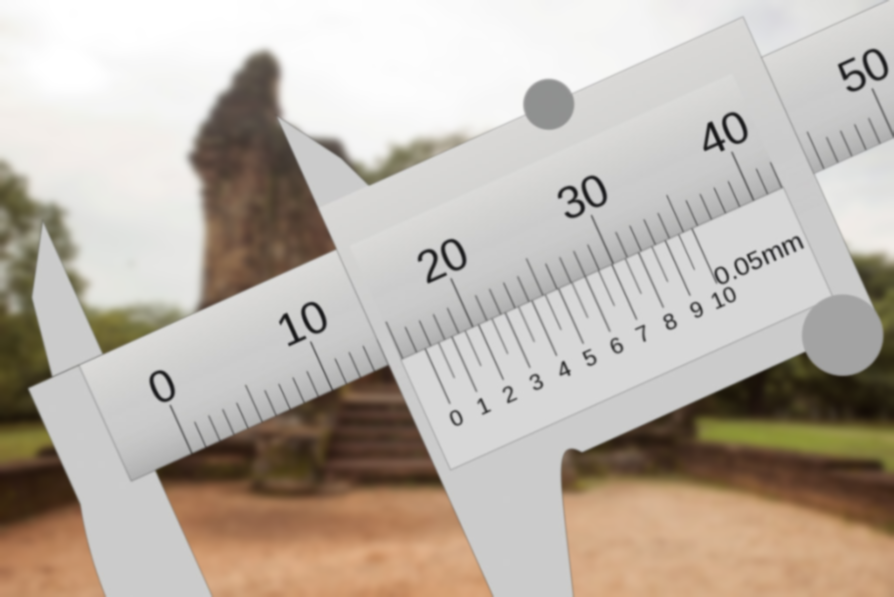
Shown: value=16.6 unit=mm
